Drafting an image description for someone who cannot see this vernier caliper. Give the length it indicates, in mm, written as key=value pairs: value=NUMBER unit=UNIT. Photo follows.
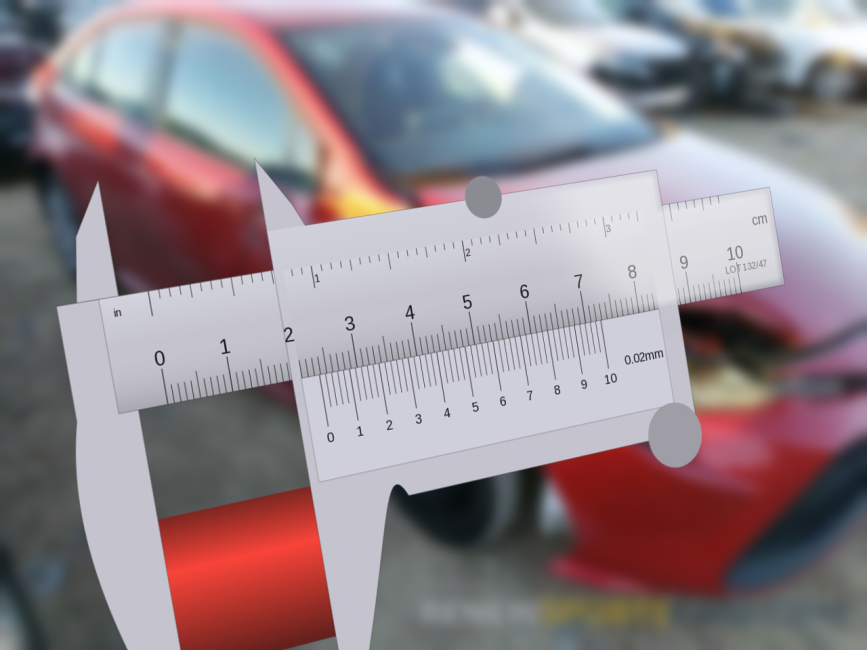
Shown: value=23.8 unit=mm
